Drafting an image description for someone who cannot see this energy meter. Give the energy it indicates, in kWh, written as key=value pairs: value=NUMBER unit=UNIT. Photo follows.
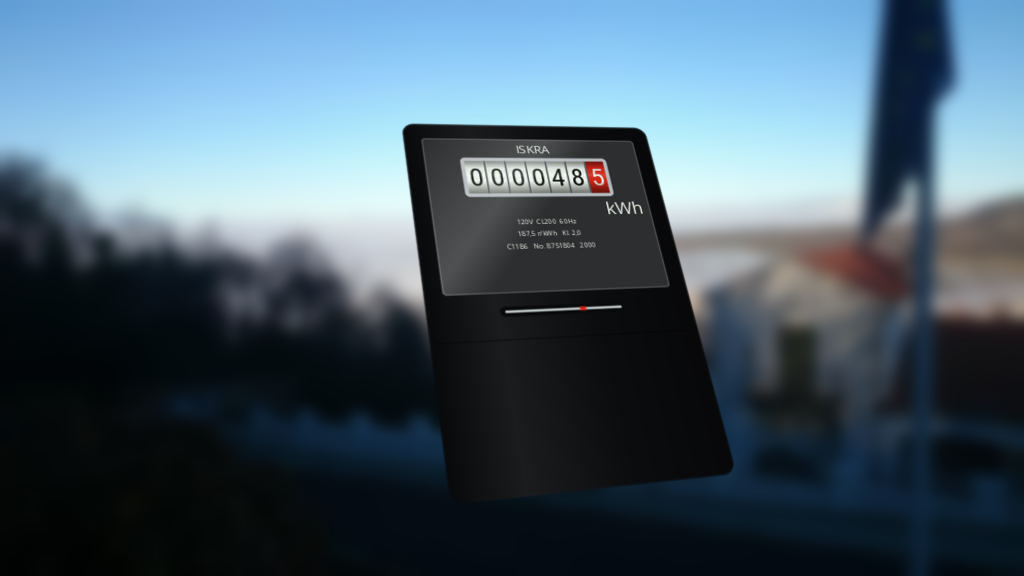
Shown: value=48.5 unit=kWh
